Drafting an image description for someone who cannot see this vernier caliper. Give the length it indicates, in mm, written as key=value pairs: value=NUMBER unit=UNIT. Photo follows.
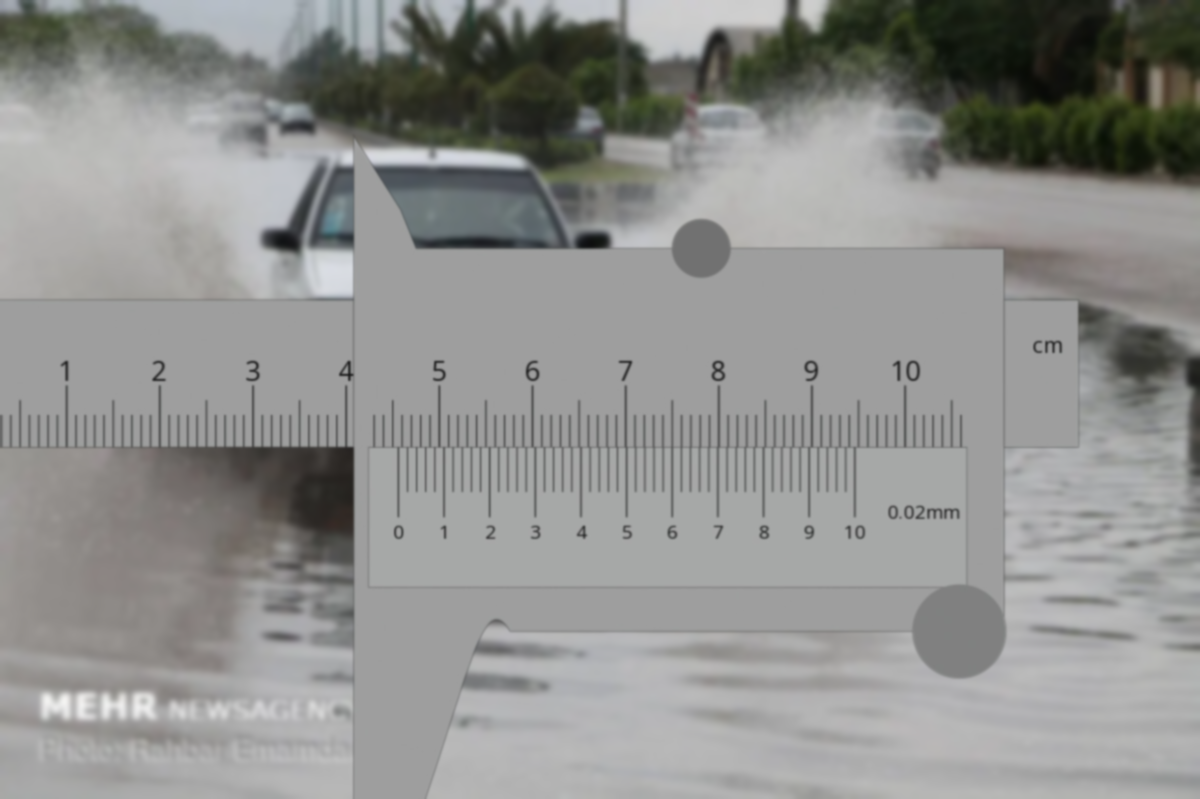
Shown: value=45.6 unit=mm
